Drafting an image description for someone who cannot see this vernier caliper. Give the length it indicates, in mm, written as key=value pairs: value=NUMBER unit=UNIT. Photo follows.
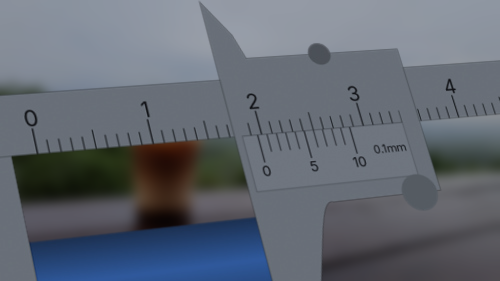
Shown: value=19.6 unit=mm
